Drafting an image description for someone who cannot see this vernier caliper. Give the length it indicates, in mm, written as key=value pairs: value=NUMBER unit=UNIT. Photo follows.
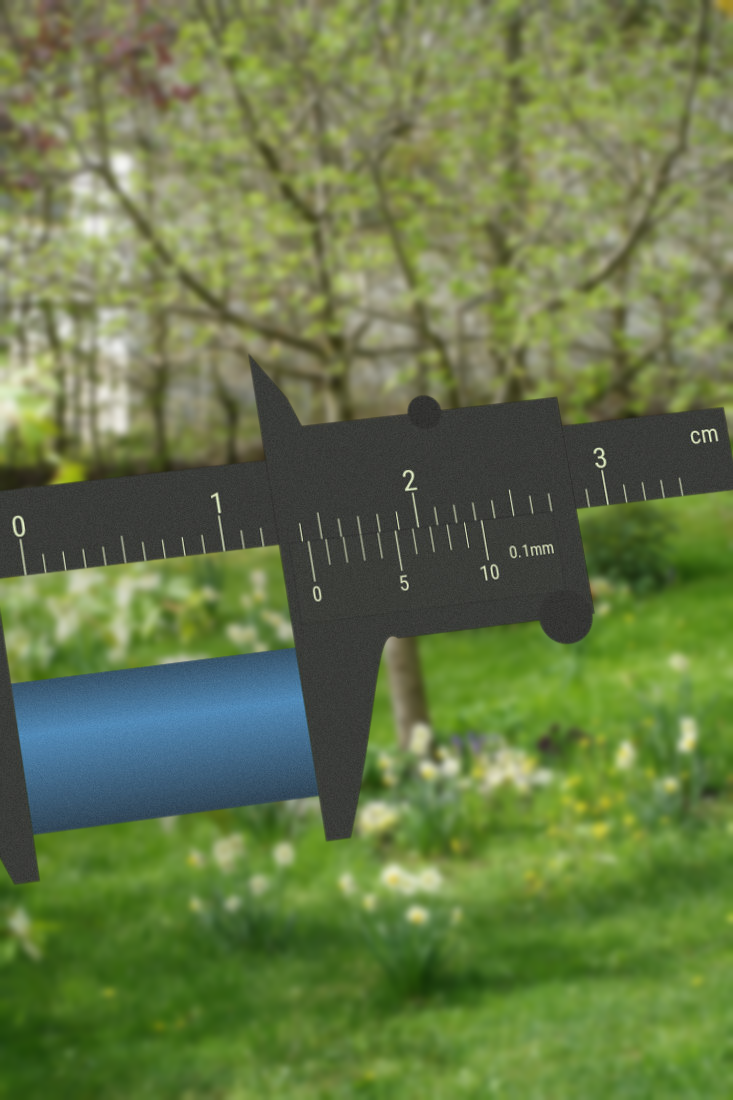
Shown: value=14.3 unit=mm
